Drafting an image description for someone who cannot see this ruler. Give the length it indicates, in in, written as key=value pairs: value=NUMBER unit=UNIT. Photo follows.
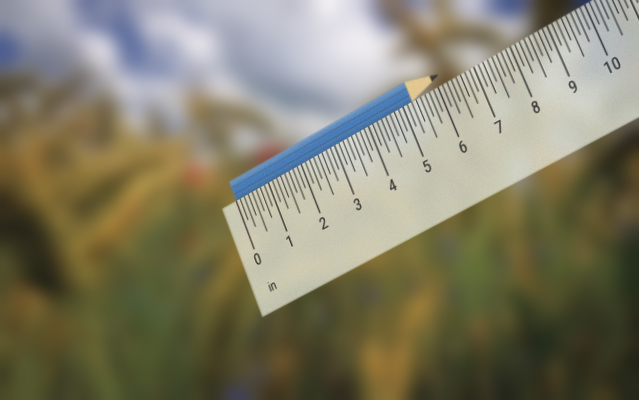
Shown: value=6.125 unit=in
